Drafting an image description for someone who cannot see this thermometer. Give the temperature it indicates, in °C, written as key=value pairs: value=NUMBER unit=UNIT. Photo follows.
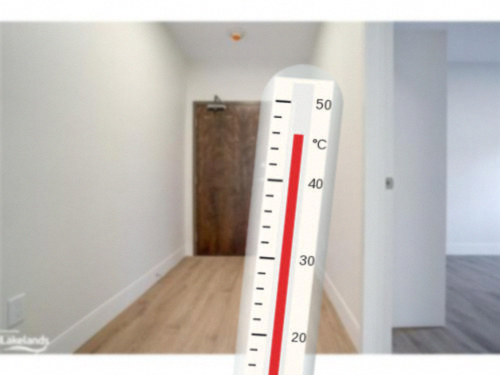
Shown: value=46 unit=°C
